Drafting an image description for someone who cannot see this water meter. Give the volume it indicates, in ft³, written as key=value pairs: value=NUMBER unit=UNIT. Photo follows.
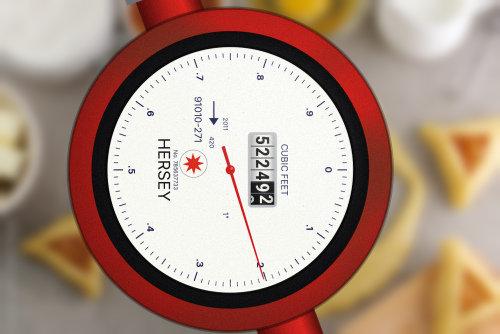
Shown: value=522492.20 unit=ft³
